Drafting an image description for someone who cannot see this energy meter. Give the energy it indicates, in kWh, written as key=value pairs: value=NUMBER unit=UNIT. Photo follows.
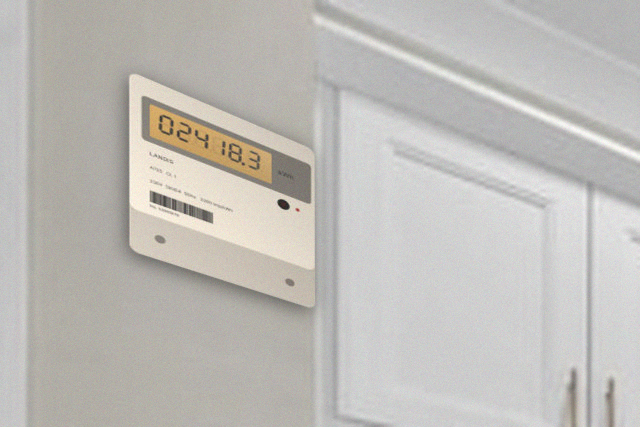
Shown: value=2418.3 unit=kWh
